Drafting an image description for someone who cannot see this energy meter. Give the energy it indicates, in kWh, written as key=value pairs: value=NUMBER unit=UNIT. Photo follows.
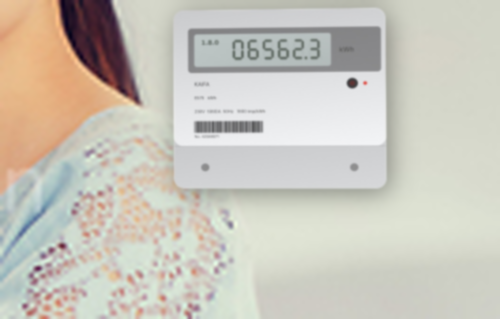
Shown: value=6562.3 unit=kWh
